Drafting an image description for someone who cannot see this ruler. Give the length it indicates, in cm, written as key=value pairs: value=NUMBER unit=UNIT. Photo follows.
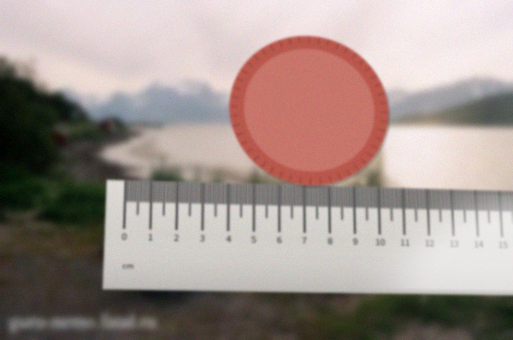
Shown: value=6.5 unit=cm
